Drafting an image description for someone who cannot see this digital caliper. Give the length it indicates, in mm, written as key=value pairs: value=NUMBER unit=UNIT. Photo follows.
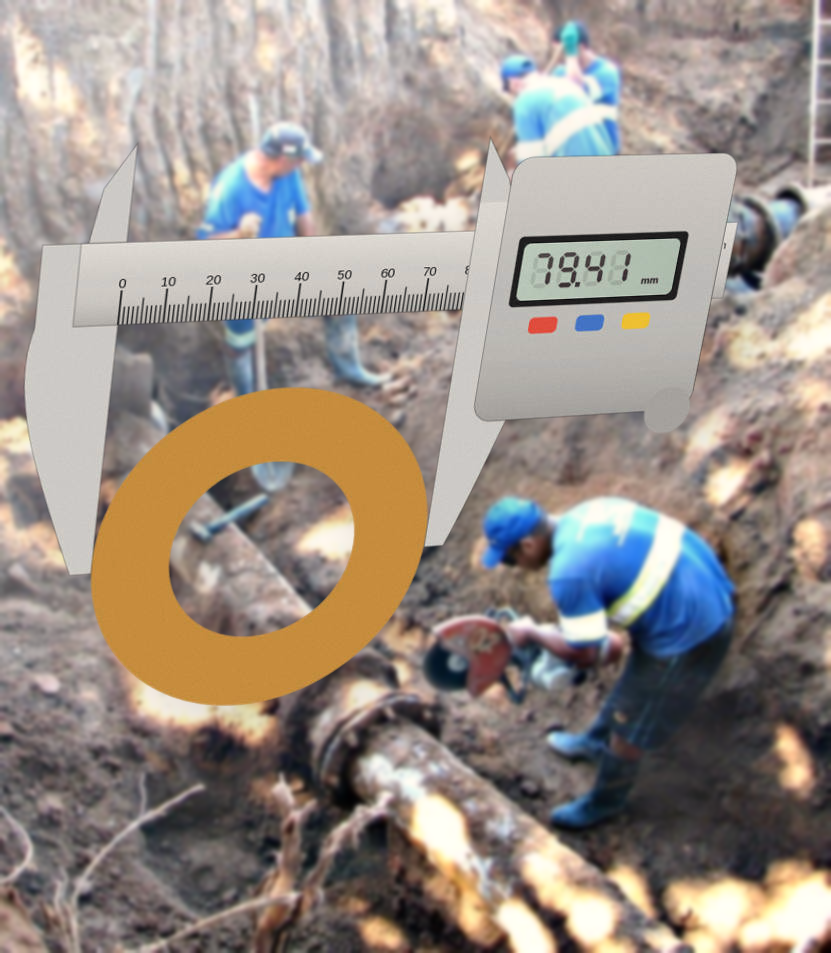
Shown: value=79.41 unit=mm
